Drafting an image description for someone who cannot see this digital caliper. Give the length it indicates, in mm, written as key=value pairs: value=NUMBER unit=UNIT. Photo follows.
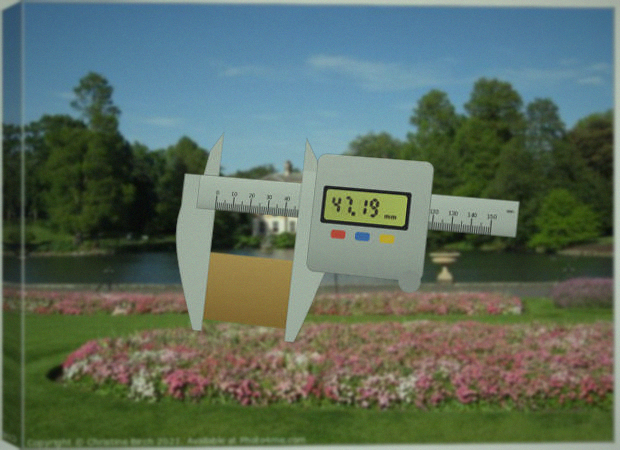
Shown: value=47.19 unit=mm
